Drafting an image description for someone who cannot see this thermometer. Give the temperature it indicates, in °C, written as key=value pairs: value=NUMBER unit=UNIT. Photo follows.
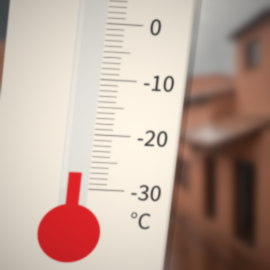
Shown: value=-27 unit=°C
